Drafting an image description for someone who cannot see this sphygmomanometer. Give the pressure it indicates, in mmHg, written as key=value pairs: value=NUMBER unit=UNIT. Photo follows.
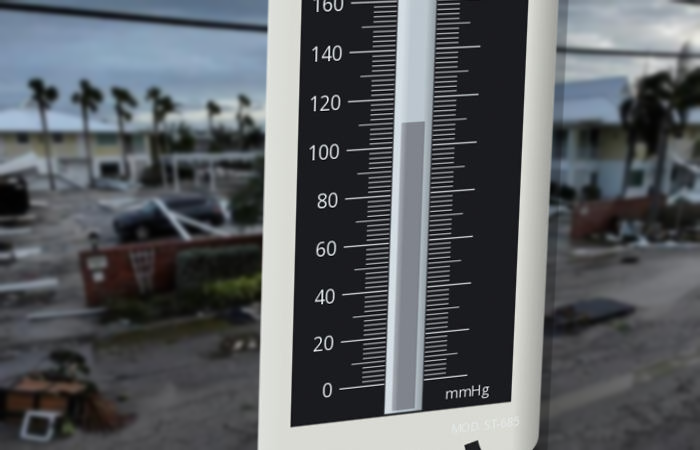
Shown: value=110 unit=mmHg
